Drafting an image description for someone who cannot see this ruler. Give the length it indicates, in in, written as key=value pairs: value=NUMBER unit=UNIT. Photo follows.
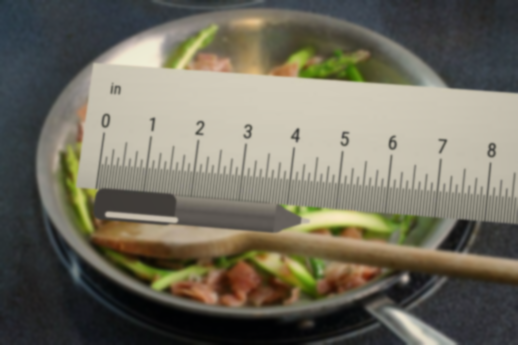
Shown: value=4.5 unit=in
